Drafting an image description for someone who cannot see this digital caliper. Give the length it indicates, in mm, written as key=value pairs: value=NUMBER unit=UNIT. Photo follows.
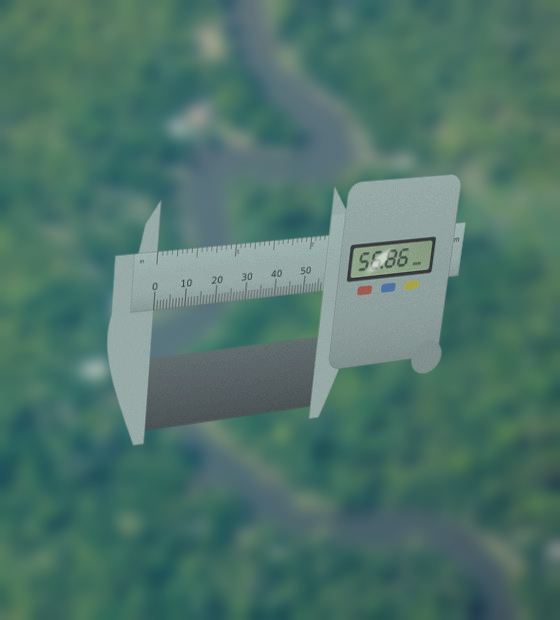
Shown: value=56.86 unit=mm
